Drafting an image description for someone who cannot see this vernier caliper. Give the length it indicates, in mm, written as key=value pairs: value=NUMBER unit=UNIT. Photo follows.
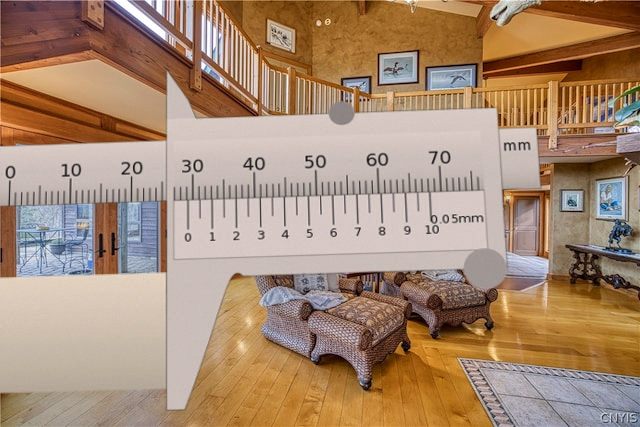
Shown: value=29.2 unit=mm
